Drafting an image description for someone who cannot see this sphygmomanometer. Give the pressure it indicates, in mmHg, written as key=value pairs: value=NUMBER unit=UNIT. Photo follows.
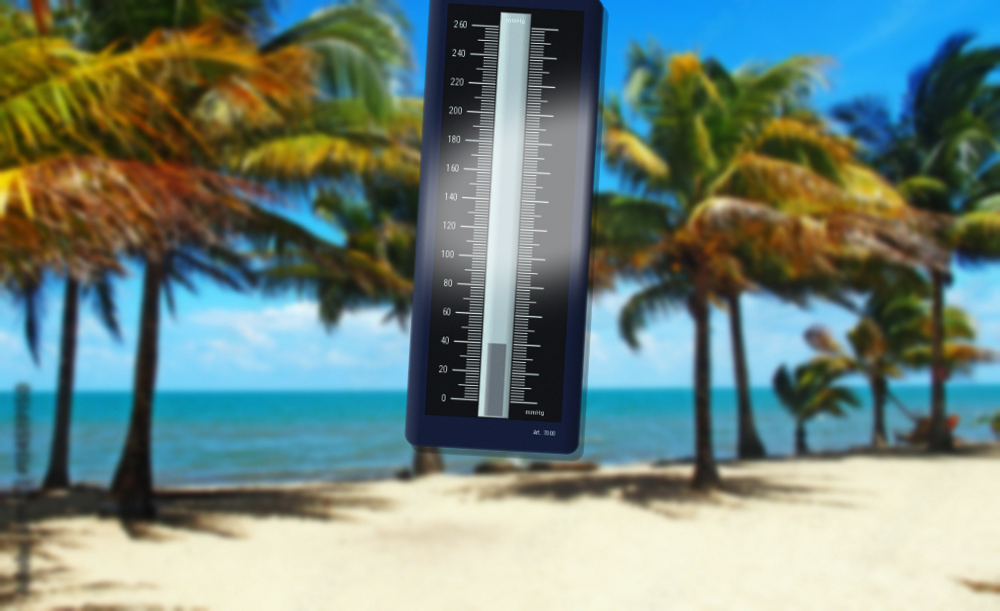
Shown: value=40 unit=mmHg
